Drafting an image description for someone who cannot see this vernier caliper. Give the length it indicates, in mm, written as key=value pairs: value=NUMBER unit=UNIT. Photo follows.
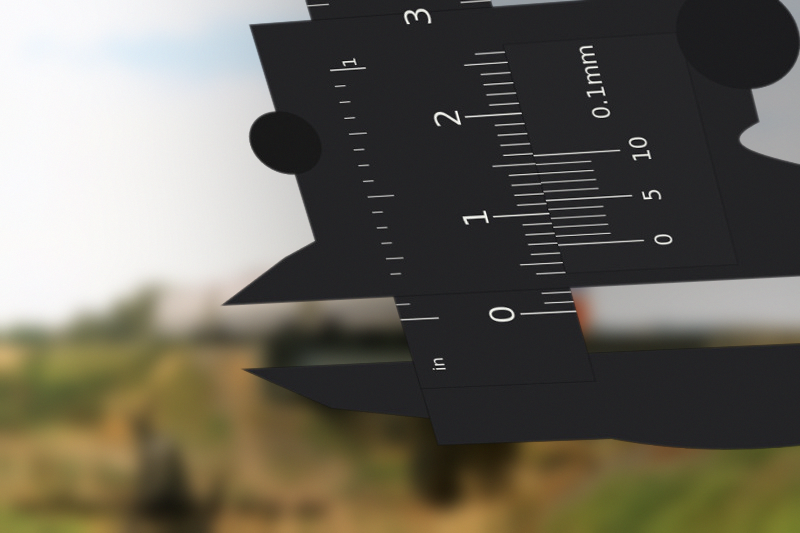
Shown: value=6.8 unit=mm
